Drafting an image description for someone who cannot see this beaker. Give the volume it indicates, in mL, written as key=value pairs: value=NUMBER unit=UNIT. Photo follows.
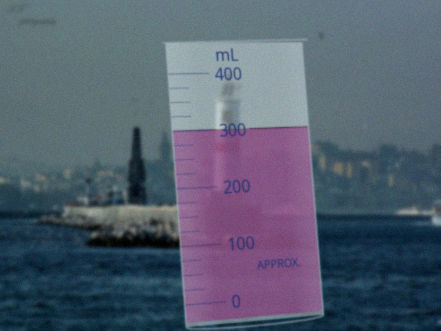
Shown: value=300 unit=mL
